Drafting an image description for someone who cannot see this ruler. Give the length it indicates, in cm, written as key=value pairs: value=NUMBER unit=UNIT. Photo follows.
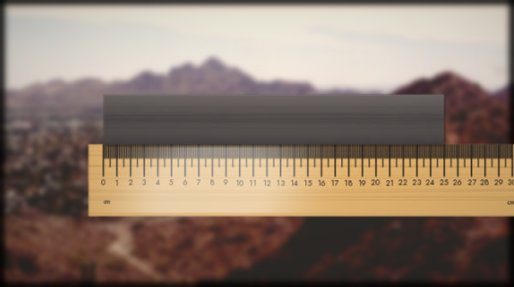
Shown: value=25 unit=cm
